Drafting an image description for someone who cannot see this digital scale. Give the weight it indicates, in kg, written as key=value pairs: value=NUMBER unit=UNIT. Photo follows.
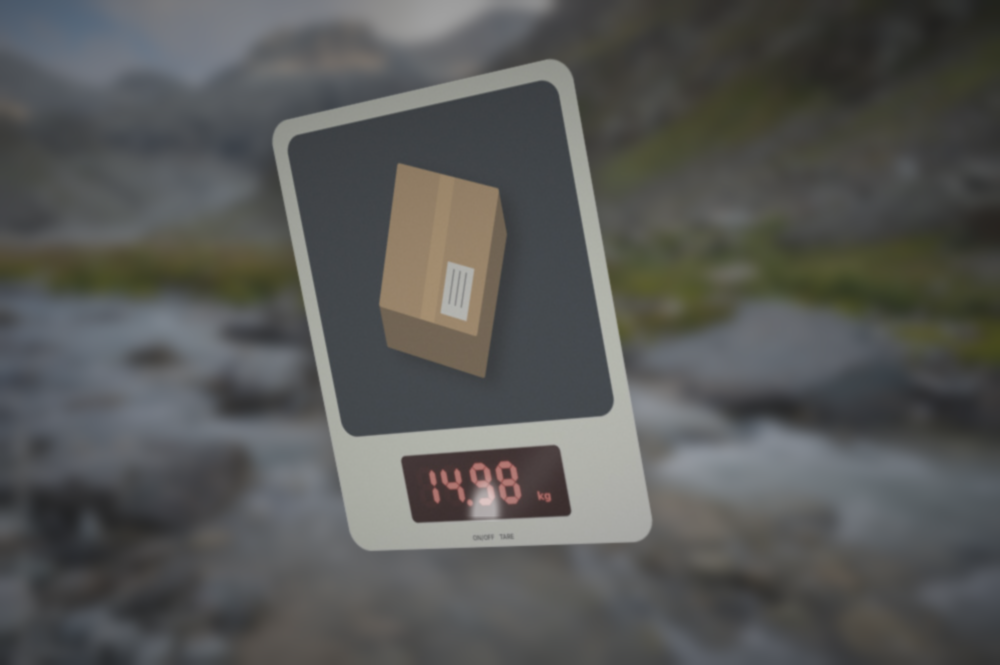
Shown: value=14.98 unit=kg
